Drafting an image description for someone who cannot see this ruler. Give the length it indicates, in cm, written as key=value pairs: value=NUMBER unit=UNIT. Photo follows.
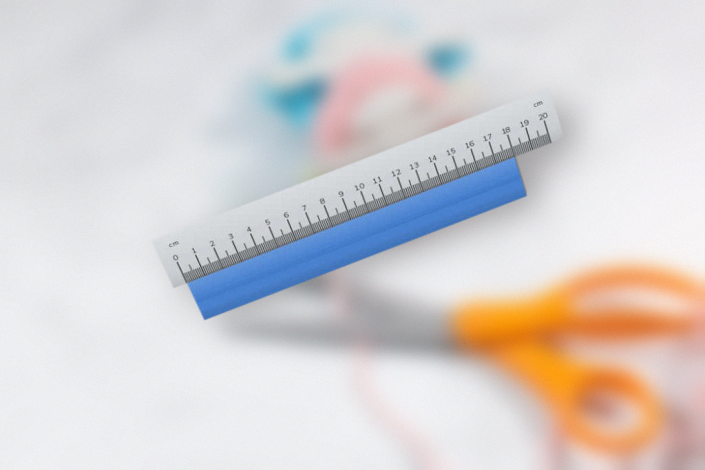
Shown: value=18 unit=cm
